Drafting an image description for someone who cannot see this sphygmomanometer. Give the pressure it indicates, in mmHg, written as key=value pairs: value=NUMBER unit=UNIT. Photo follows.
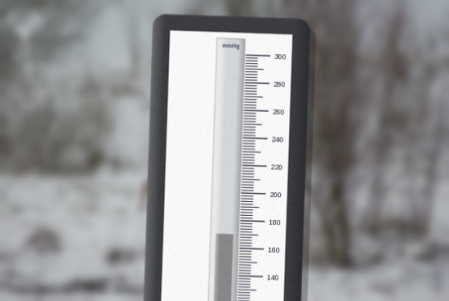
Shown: value=170 unit=mmHg
